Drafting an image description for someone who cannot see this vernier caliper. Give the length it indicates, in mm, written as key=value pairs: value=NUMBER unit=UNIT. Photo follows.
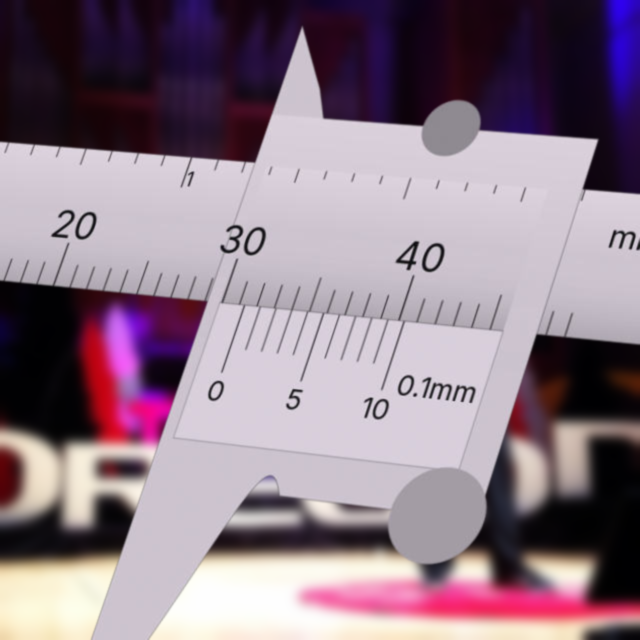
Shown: value=31.3 unit=mm
